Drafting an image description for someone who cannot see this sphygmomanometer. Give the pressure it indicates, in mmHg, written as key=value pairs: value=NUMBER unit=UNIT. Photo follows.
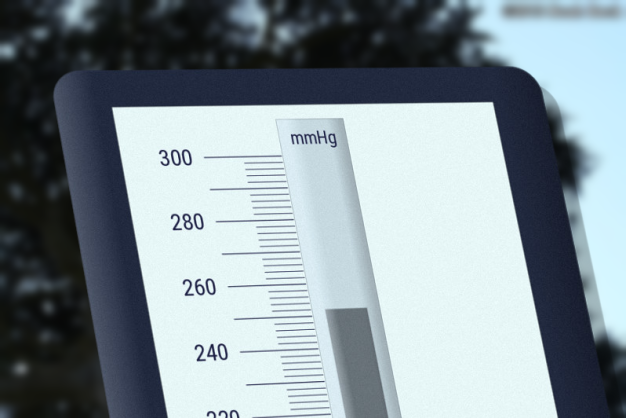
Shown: value=252 unit=mmHg
